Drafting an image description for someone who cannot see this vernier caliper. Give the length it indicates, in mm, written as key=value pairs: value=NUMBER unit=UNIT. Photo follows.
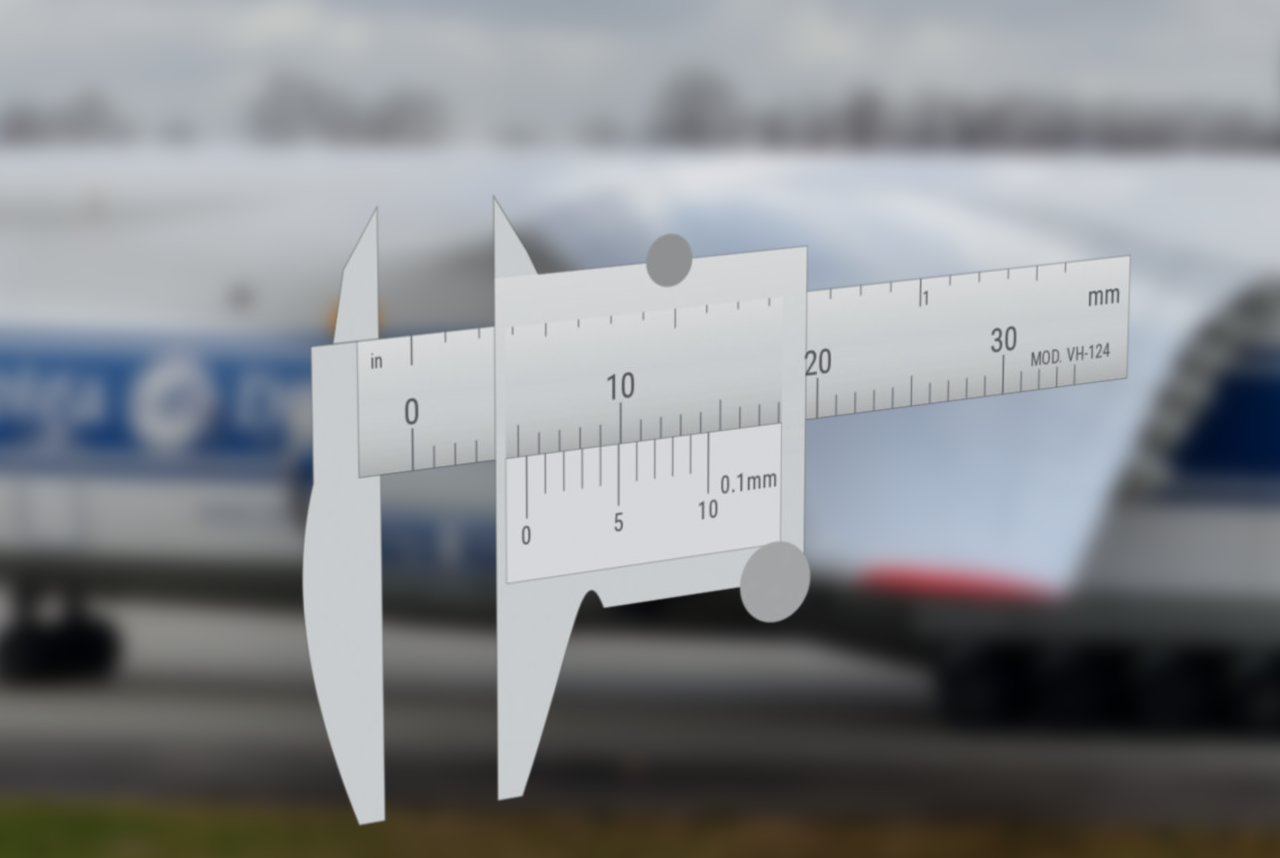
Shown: value=5.4 unit=mm
